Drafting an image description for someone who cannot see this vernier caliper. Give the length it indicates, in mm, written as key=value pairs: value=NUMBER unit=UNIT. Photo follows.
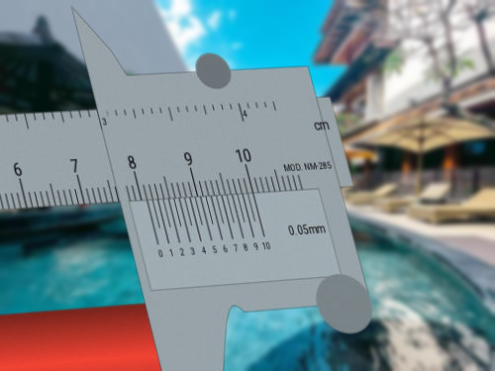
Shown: value=81.0 unit=mm
